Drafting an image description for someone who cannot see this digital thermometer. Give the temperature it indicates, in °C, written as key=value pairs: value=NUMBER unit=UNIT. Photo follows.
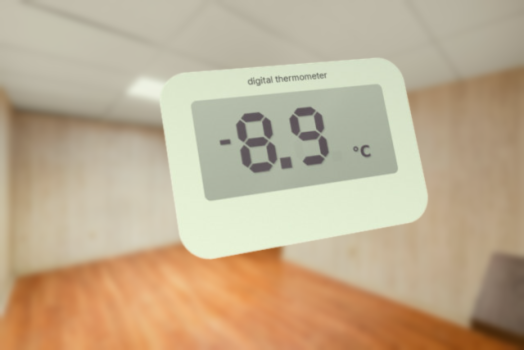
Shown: value=-8.9 unit=°C
